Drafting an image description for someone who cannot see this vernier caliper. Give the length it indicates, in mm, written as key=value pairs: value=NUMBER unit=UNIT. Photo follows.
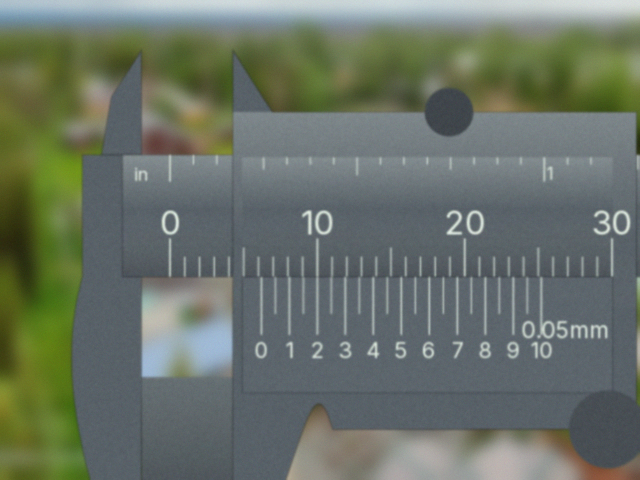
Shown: value=6.2 unit=mm
